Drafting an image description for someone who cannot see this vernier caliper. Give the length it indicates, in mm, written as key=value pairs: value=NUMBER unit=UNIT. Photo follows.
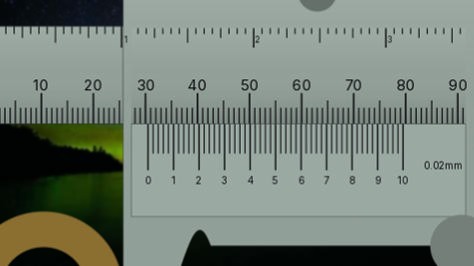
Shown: value=30.5 unit=mm
